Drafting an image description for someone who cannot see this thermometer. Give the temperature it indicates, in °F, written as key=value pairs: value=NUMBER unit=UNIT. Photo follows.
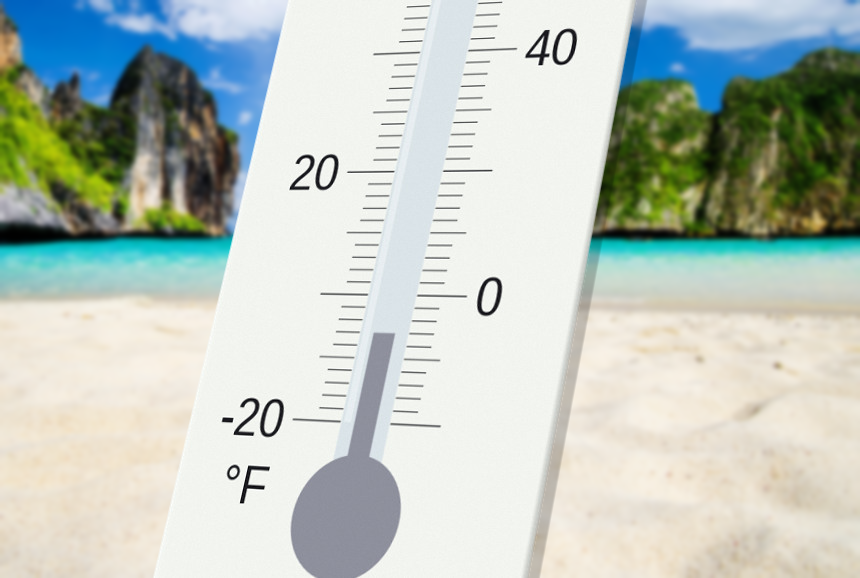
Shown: value=-6 unit=°F
